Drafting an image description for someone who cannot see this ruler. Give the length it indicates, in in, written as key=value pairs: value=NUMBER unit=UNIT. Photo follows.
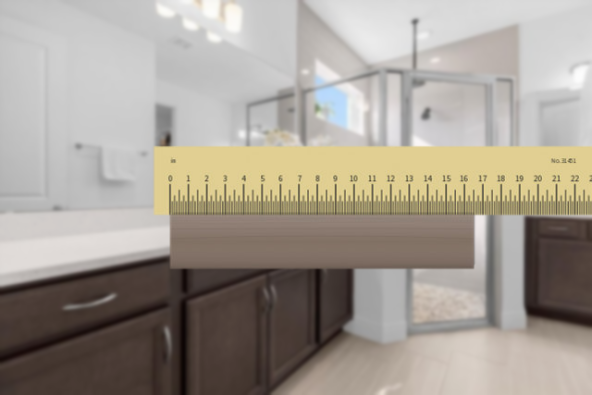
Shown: value=16.5 unit=in
